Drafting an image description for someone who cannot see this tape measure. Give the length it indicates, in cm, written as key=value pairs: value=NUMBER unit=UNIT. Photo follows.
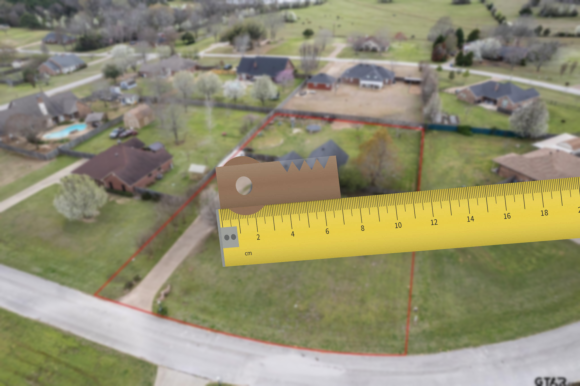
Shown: value=7 unit=cm
